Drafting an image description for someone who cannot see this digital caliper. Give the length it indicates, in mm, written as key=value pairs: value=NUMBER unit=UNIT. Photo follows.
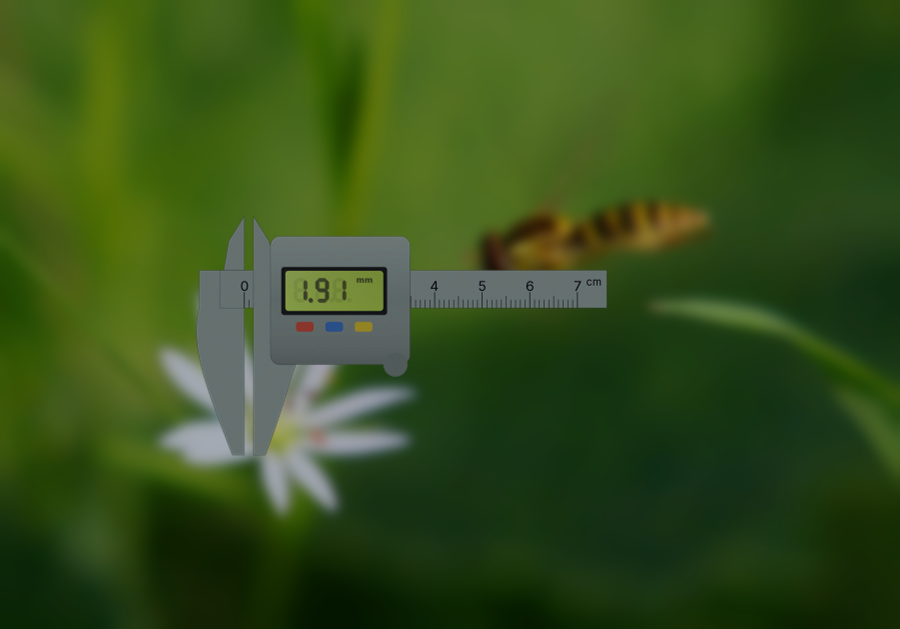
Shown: value=1.91 unit=mm
